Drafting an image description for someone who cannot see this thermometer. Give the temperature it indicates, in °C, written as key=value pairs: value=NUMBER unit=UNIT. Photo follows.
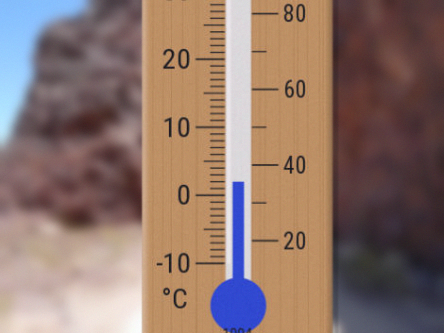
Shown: value=2 unit=°C
